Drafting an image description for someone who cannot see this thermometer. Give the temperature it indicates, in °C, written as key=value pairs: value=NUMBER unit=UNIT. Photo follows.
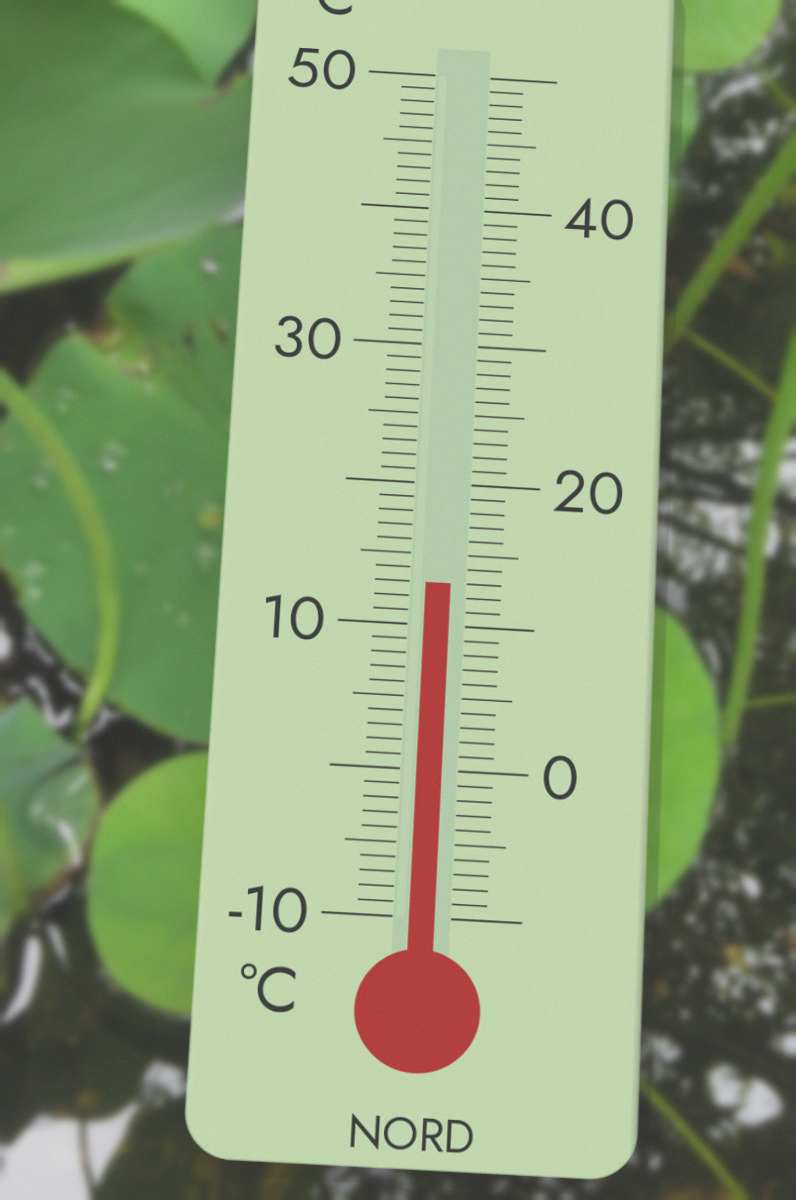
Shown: value=13 unit=°C
